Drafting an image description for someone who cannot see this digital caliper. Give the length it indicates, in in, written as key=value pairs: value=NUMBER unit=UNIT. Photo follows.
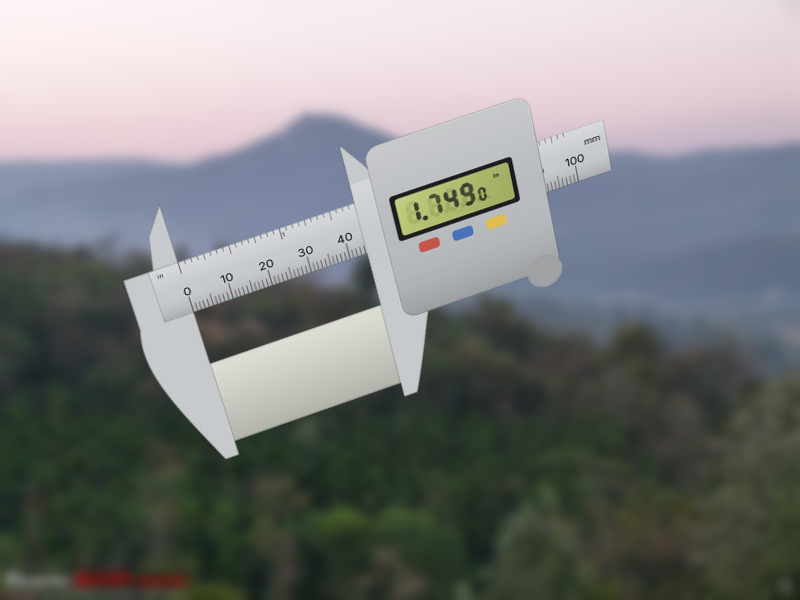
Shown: value=1.7490 unit=in
